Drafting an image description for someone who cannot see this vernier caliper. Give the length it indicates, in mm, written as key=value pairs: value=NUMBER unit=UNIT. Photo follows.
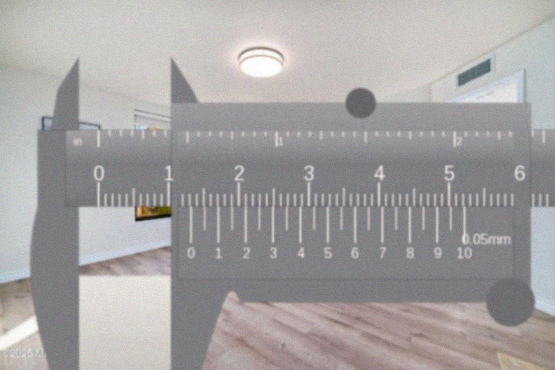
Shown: value=13.2 unit=mm
